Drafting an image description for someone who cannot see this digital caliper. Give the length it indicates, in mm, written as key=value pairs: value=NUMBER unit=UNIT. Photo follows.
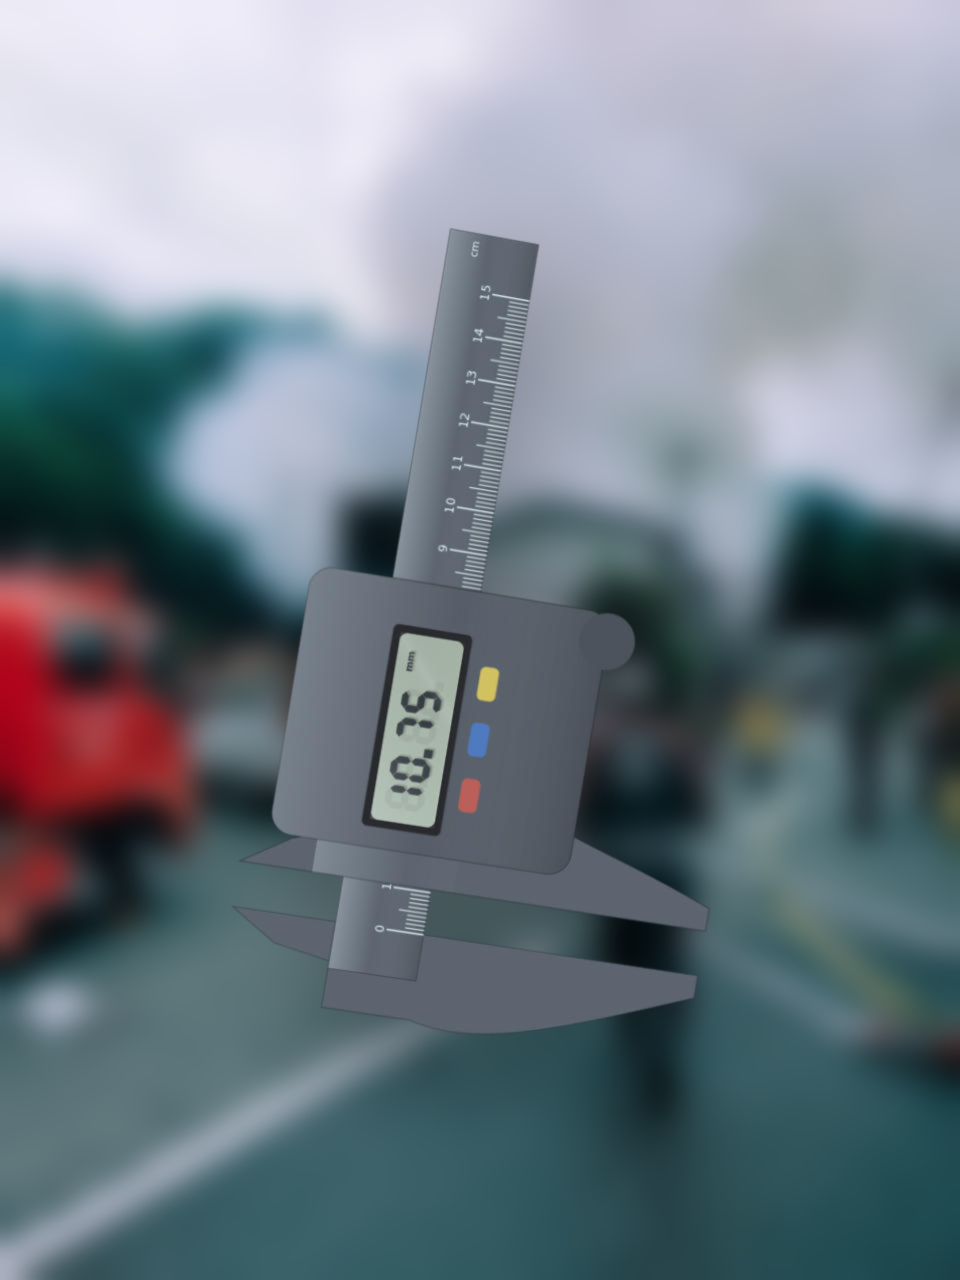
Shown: value=10.75 unit=mm
